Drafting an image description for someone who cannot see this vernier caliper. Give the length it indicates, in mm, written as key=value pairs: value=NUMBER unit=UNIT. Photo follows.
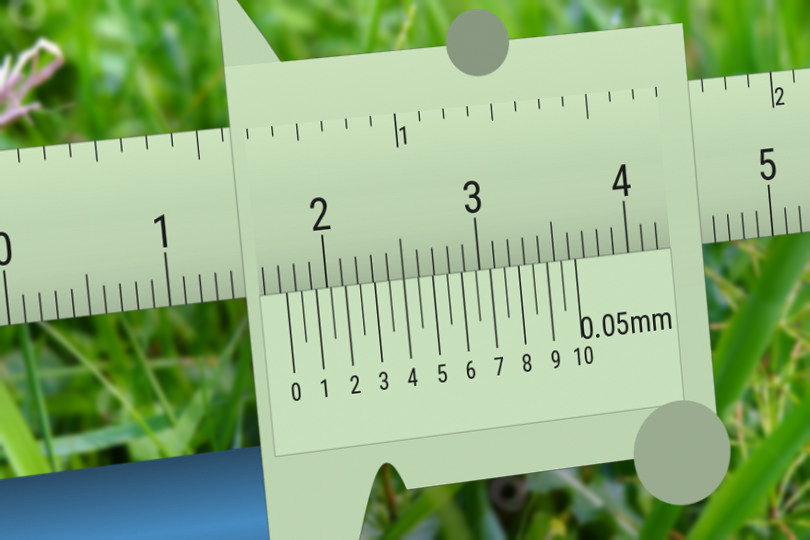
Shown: value=17.4 unit=mm
